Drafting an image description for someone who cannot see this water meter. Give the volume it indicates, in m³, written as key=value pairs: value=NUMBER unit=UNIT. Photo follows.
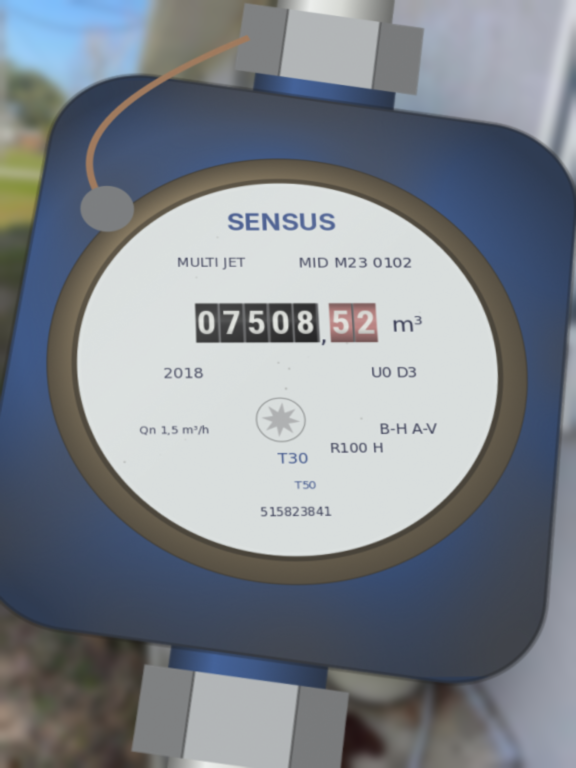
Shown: value=7508.52 unit=m³
